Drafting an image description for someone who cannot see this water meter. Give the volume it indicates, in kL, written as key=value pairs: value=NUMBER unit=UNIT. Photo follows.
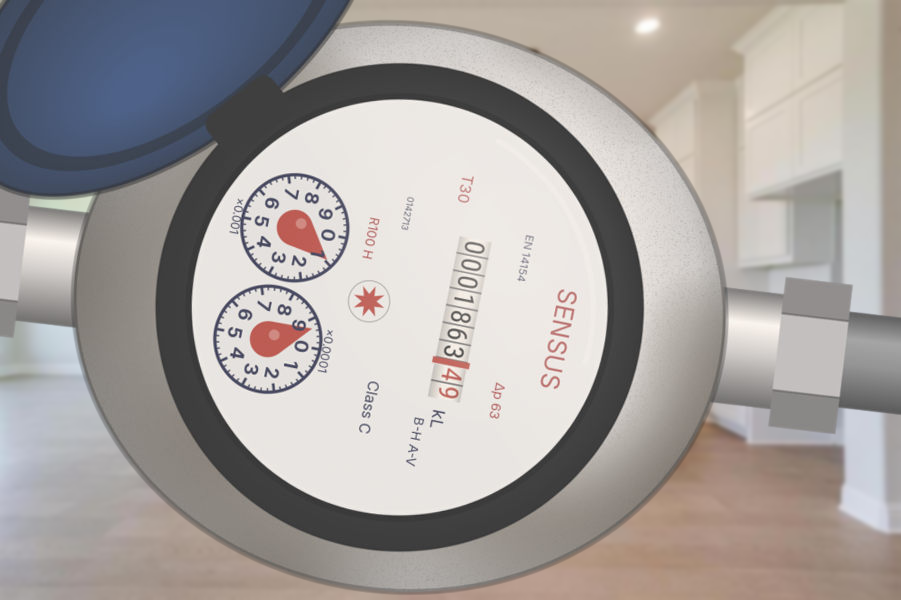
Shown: value=1863.4909 unit=kL
